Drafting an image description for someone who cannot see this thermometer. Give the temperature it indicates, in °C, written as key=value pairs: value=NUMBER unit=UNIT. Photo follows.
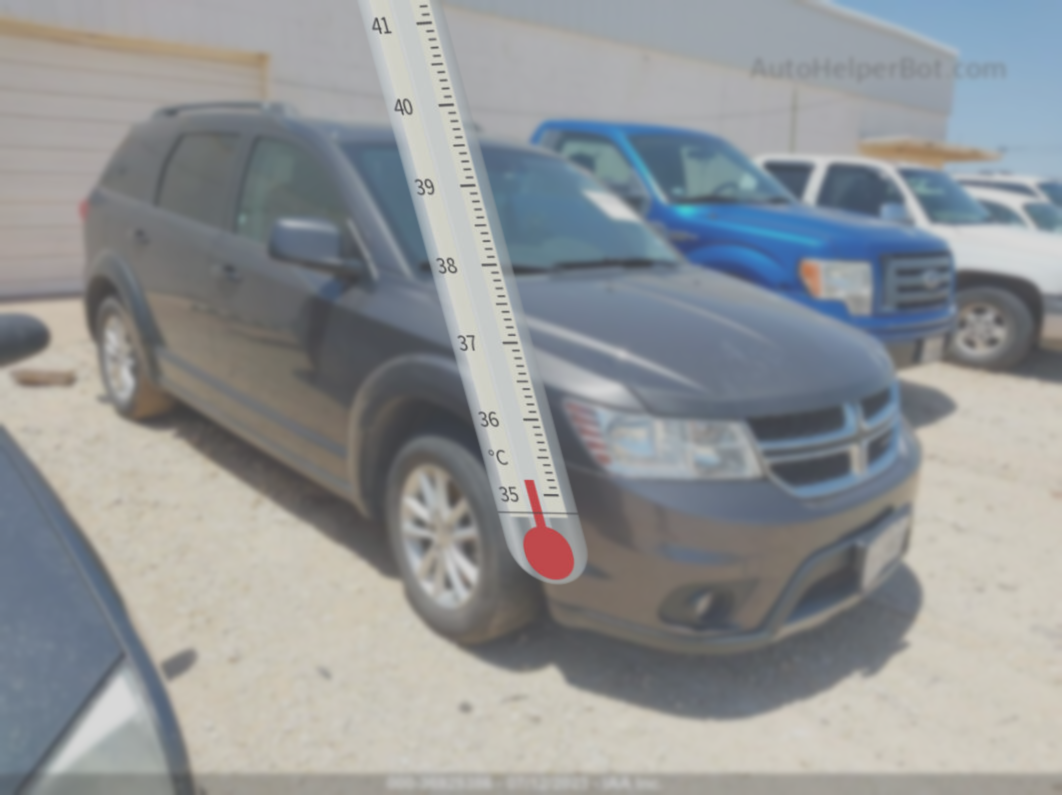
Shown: value=35.2 unit=°C
